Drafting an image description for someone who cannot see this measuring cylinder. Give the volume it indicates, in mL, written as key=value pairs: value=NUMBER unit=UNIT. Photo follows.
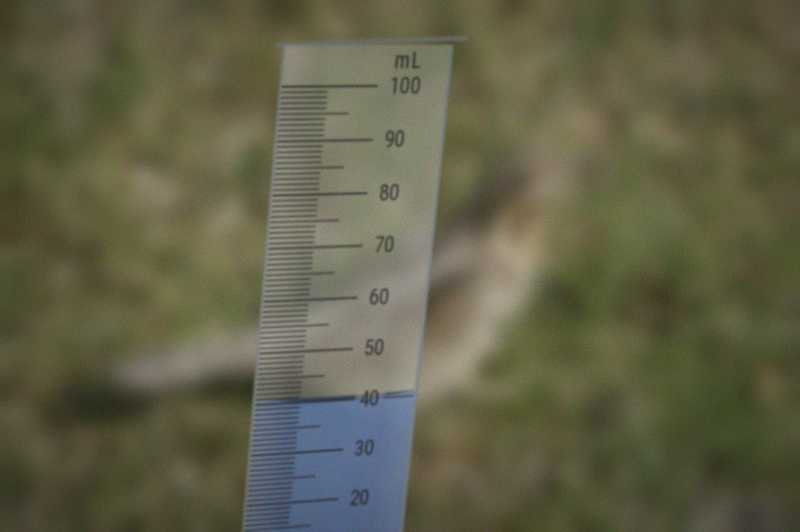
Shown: value=40 unit=mL
